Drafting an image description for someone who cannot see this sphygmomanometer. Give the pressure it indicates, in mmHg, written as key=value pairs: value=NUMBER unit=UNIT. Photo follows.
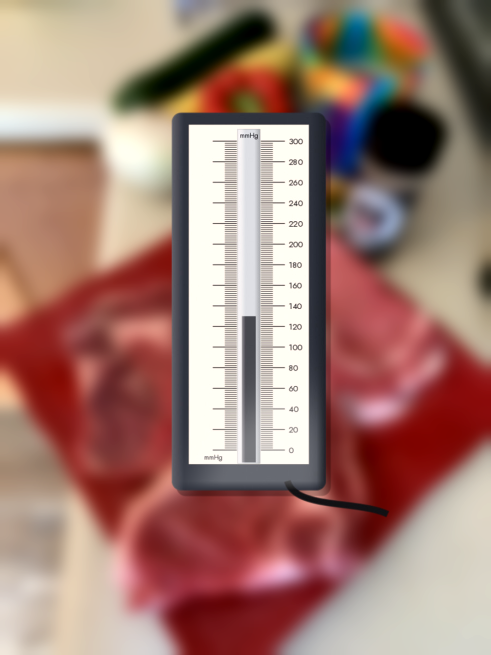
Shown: value=130 unit=mmHg
